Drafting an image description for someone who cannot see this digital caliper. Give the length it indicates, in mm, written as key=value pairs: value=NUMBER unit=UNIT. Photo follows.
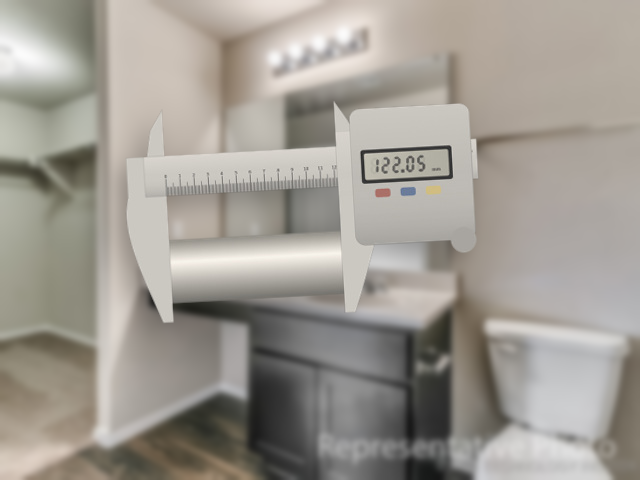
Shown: value=122.05 unit=mm
